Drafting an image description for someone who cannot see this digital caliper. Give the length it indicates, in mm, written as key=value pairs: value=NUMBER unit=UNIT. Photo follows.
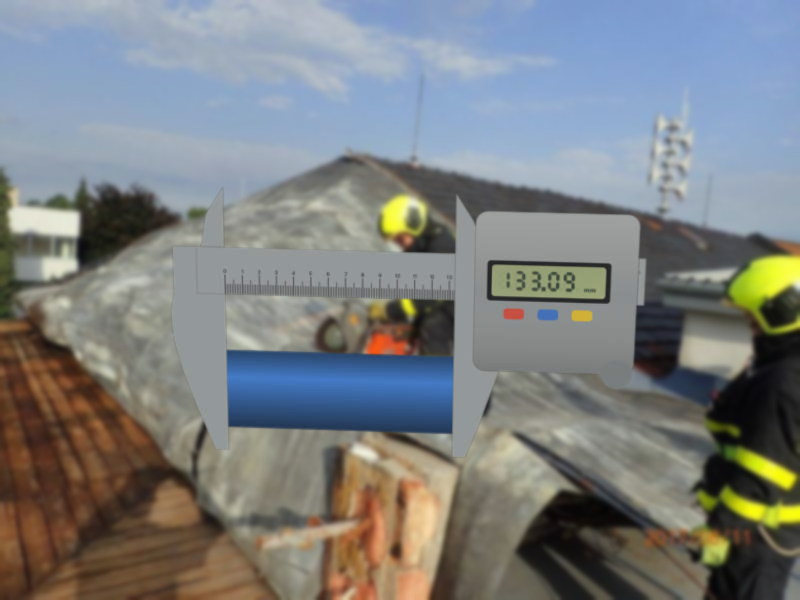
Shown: value=133.09 unit=mm
